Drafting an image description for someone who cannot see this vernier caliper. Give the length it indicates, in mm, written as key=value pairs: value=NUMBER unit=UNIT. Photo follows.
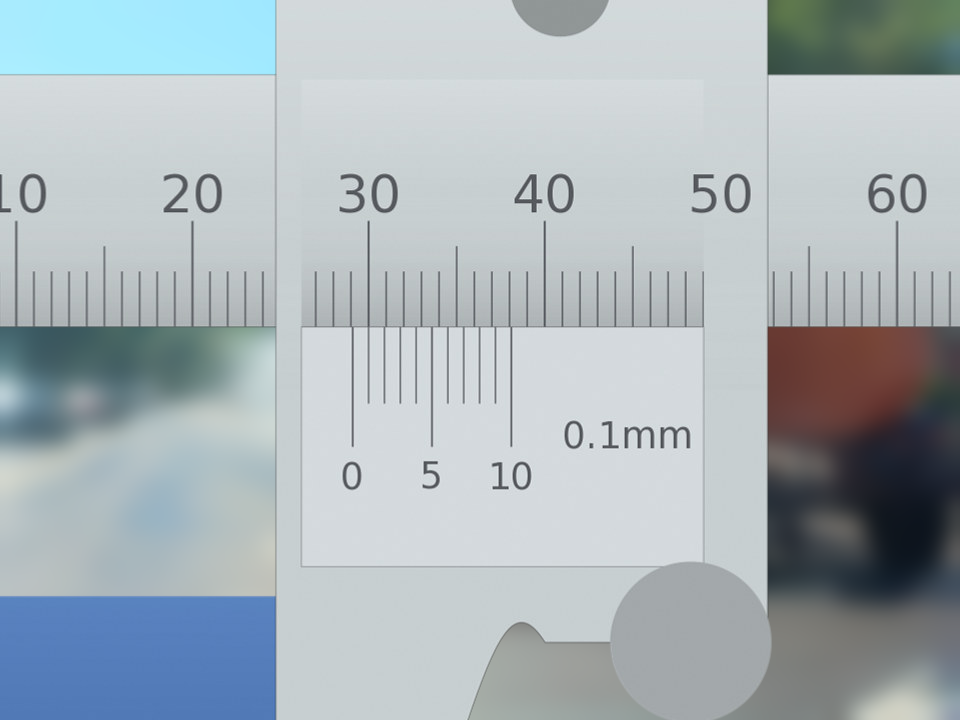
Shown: value=29.1 unit=mm
